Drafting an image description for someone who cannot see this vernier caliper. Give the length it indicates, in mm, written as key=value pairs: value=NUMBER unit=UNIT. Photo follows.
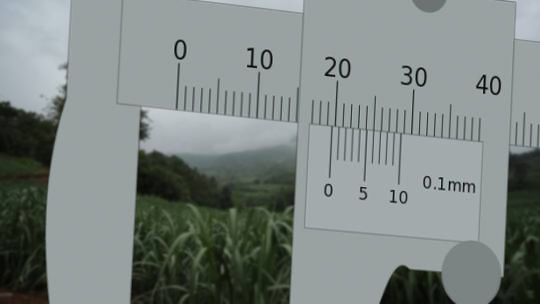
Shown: value=19.6 unit=mm
